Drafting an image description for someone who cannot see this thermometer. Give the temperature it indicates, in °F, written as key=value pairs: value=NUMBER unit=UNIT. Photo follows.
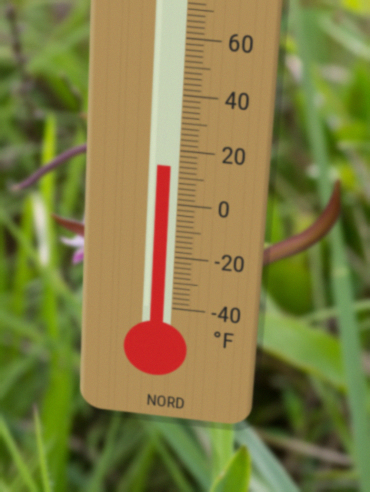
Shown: value=14 unit=°F
